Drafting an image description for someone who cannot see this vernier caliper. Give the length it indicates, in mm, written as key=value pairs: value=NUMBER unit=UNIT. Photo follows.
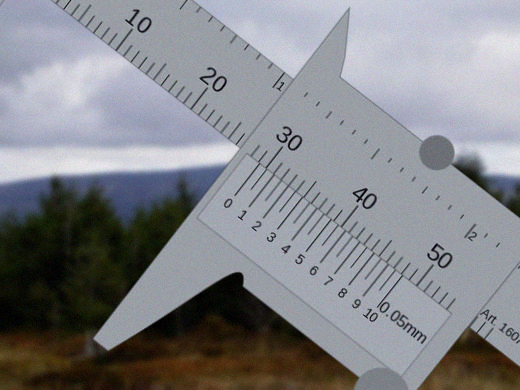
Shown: value=29.2 unit=mm
